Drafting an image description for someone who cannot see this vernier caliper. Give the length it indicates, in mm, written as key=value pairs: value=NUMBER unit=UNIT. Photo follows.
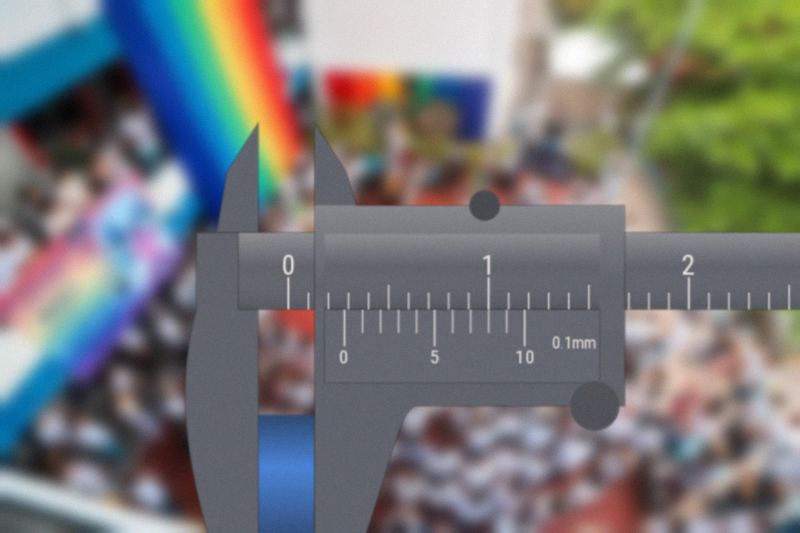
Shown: value=2.8 unit=mm
